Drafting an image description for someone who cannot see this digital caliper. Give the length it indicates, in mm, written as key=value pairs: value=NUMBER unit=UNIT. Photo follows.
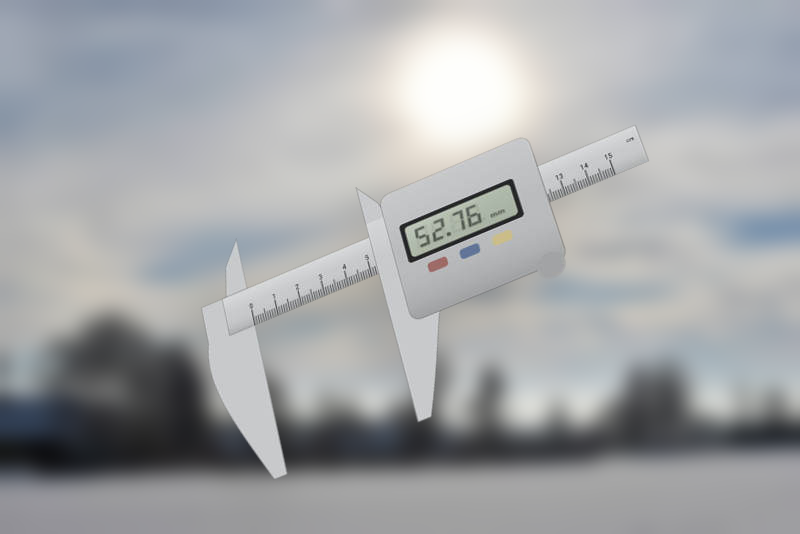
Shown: value=52.76 unit=mm
